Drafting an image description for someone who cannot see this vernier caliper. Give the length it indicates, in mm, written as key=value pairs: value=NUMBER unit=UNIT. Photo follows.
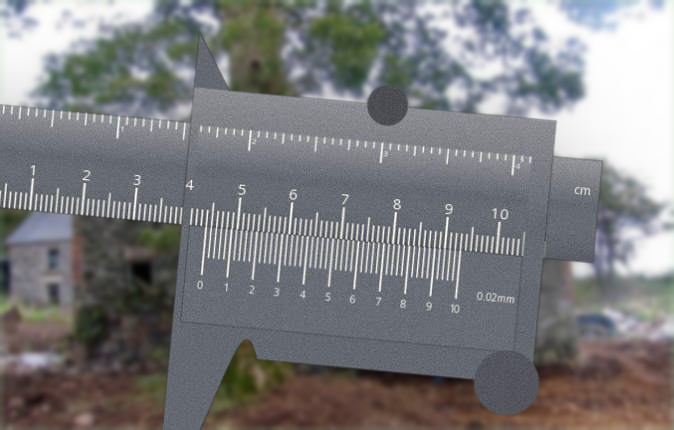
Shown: value=44.0 unit=mm
